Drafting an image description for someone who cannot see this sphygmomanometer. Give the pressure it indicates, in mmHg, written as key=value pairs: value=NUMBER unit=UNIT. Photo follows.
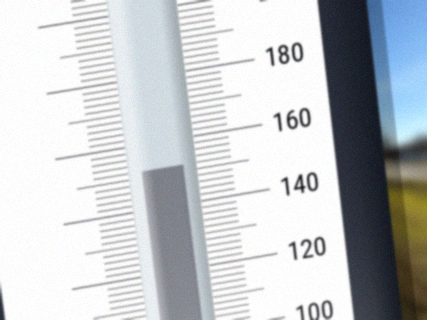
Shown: value=152 unit=mmHg
